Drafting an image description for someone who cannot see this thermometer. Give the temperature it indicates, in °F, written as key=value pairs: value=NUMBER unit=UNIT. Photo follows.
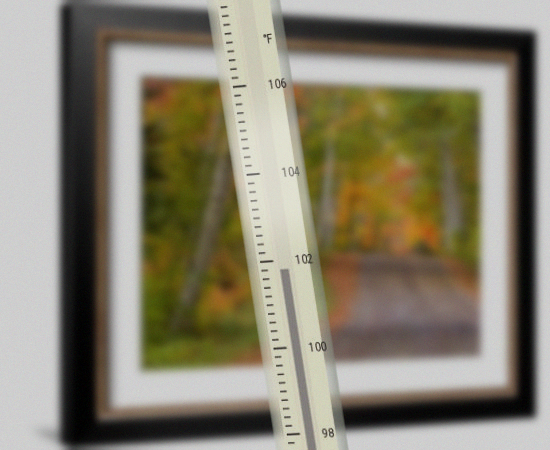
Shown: value=101.8 unit=°F
